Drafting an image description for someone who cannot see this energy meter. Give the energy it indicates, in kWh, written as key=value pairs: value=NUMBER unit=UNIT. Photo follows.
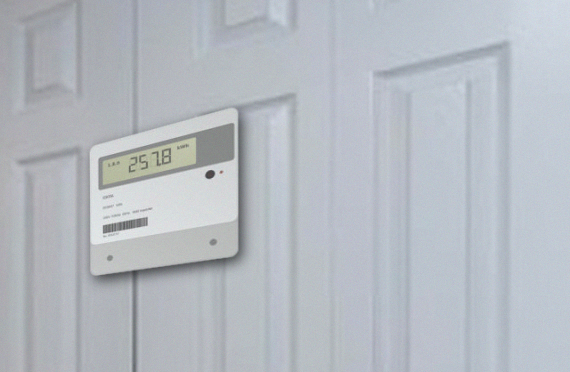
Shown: value=257.8 unit=kWh
